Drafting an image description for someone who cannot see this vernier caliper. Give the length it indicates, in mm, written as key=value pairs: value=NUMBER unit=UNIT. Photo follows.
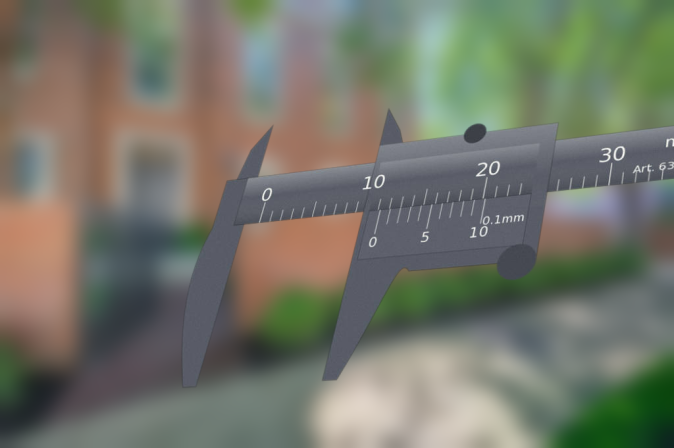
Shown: value=11.2 unit=mm
